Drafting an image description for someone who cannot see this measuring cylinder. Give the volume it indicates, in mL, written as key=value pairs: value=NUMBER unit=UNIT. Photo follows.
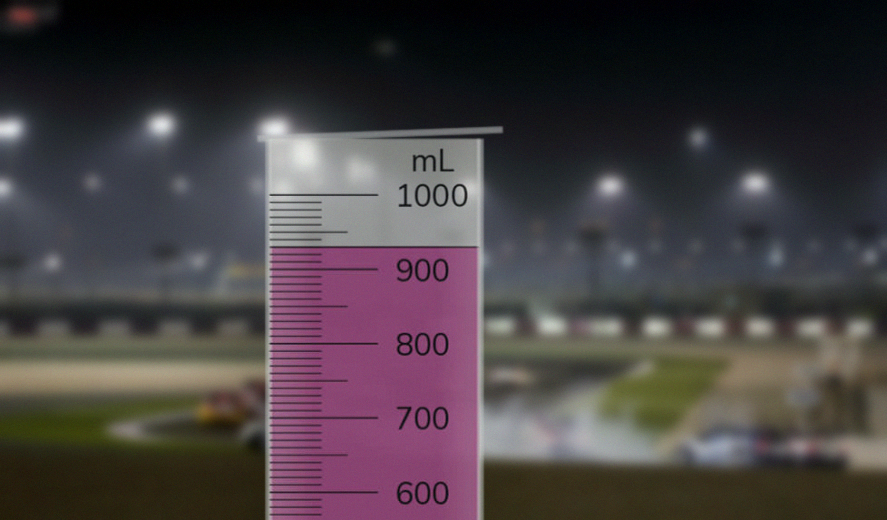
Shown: value=930 unit=mL
